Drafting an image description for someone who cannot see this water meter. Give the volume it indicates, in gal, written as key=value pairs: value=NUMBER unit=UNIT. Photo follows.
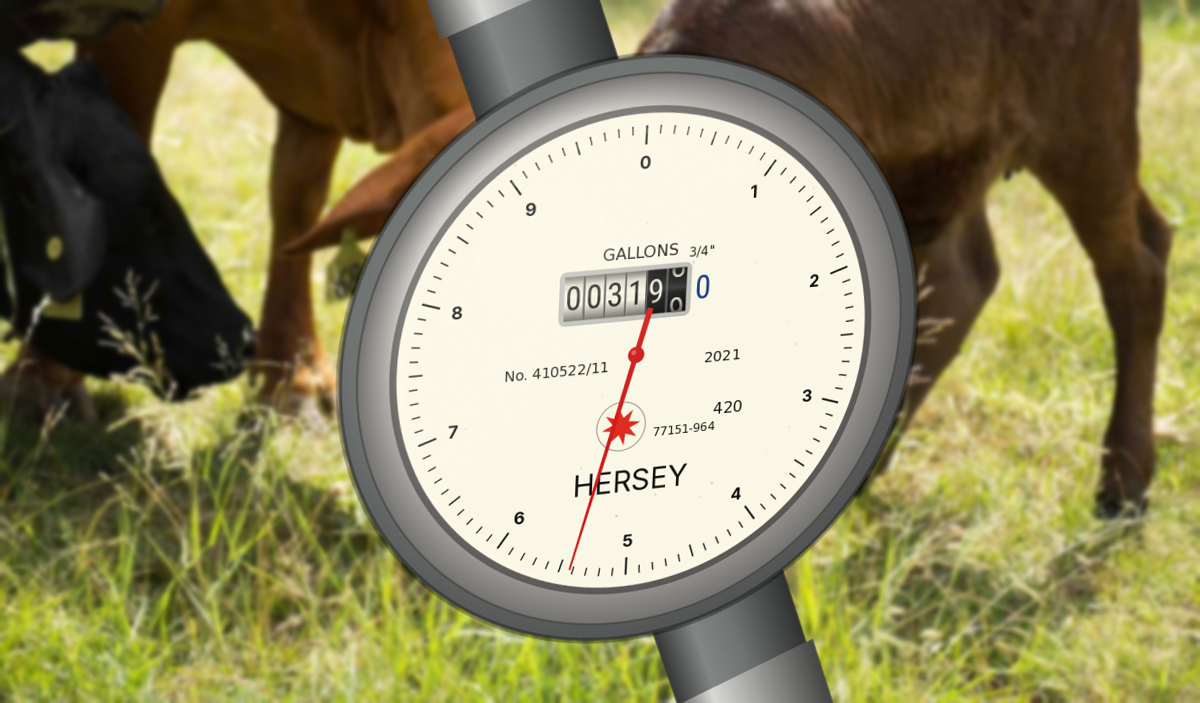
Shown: value=31985.4 unit=gal
